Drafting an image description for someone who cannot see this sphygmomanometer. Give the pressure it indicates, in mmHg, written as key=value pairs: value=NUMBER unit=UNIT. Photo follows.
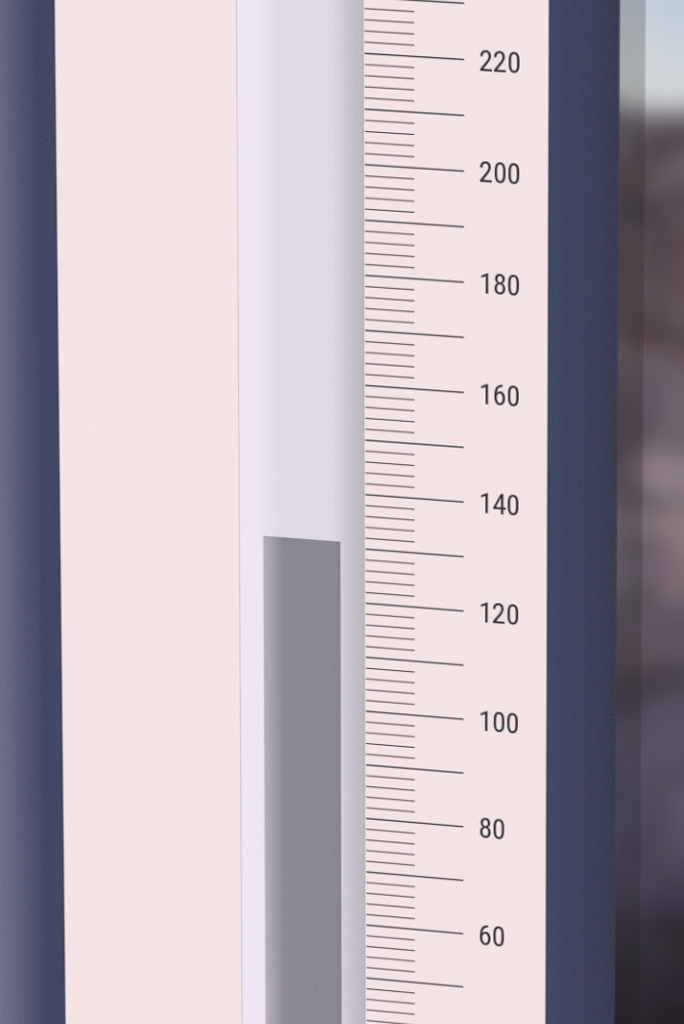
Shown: value=131 unit=mmHg
